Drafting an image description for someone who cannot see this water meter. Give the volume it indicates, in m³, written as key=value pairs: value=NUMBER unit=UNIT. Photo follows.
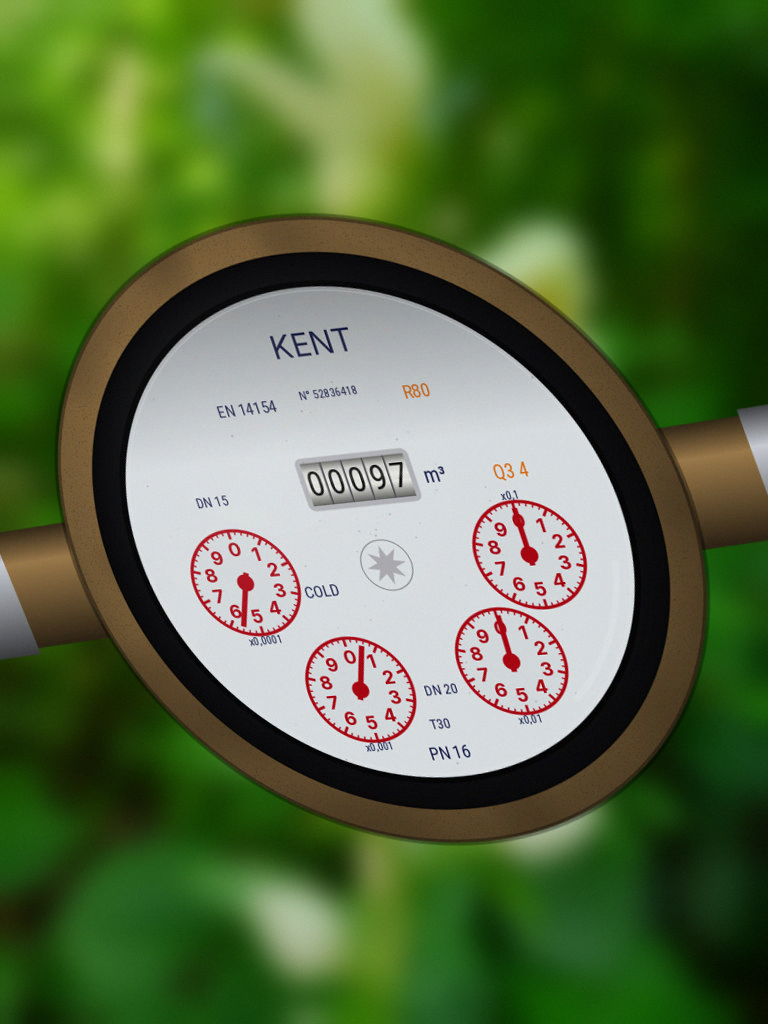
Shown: value=97.0005 unit=m³
